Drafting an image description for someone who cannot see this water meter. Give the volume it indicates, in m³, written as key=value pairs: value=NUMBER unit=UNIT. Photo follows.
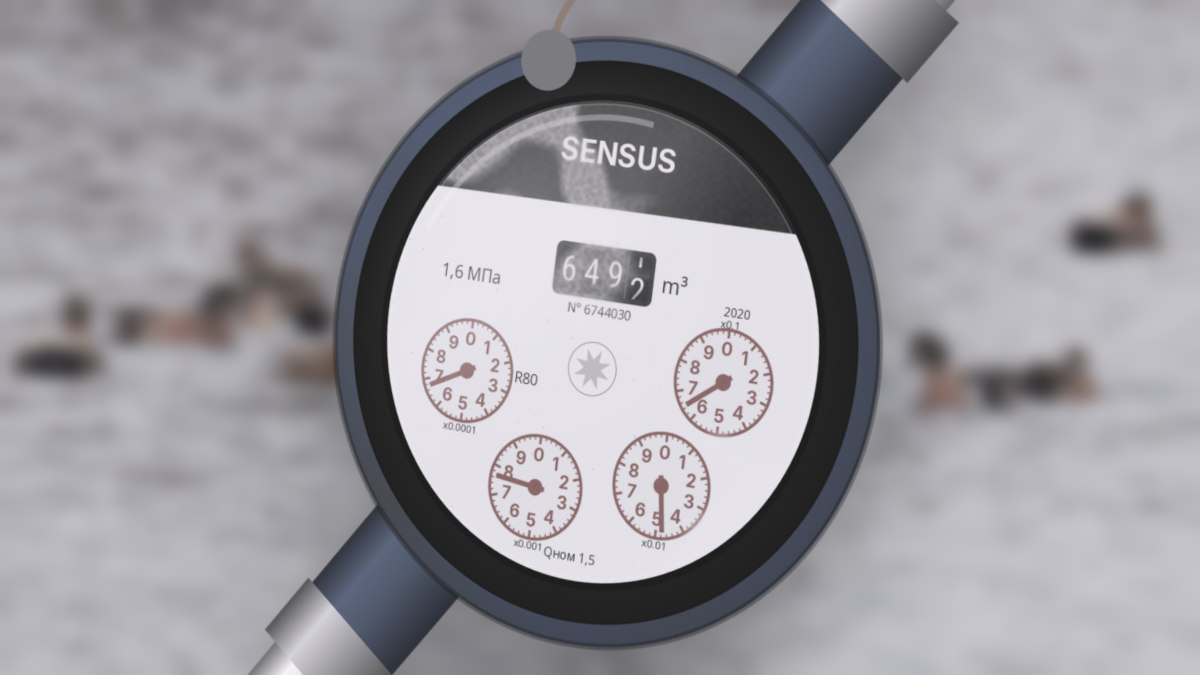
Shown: value=6491.6476 unit=m³
